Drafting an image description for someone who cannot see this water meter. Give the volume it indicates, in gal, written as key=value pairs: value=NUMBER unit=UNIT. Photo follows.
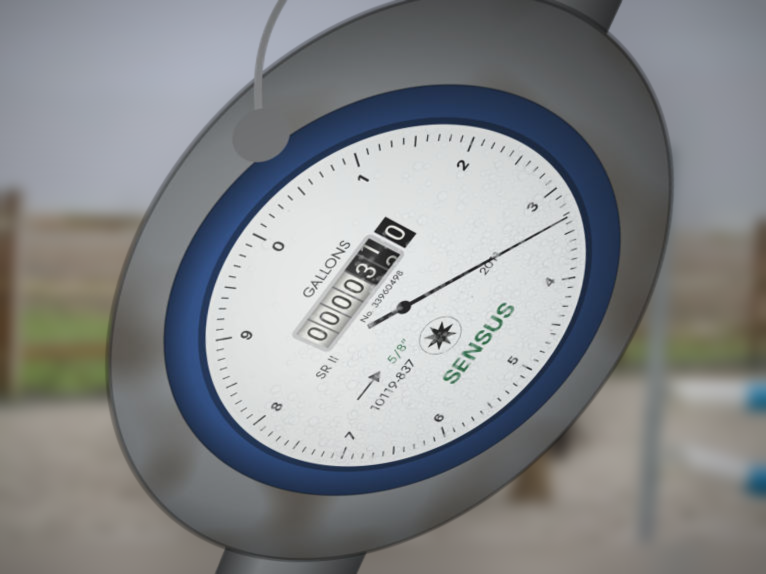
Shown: value=313.3 unit=gal
